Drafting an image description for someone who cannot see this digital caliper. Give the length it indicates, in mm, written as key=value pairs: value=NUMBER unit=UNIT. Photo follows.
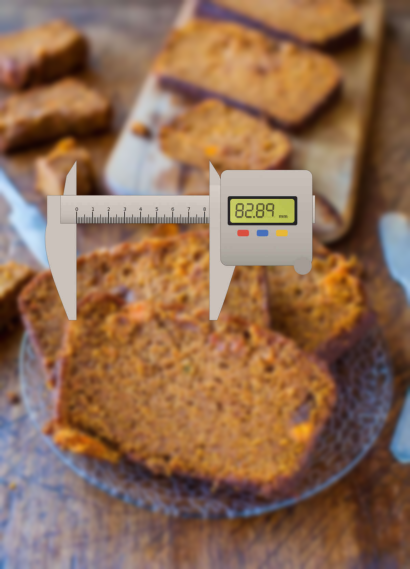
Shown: value=82.89 unit=mm
